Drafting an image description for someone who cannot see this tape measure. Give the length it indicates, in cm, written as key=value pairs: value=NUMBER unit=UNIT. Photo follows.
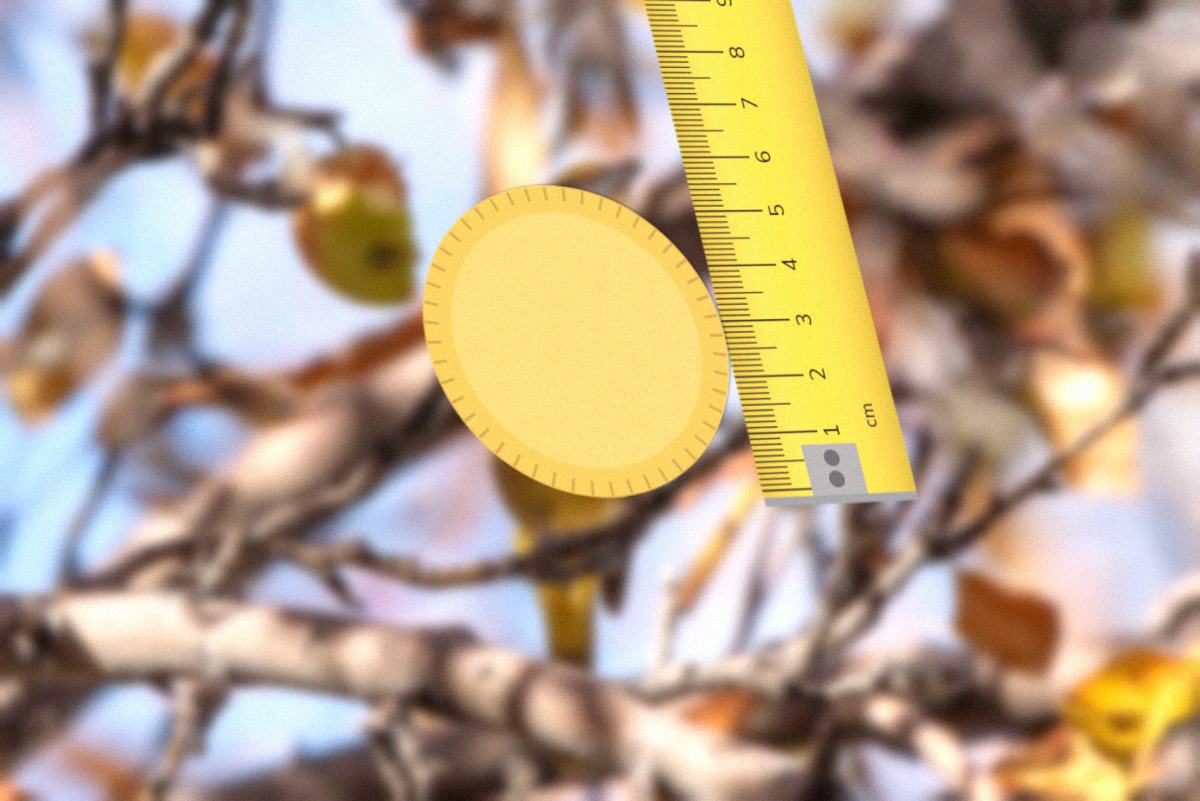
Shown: value=5.5 unit=cm
